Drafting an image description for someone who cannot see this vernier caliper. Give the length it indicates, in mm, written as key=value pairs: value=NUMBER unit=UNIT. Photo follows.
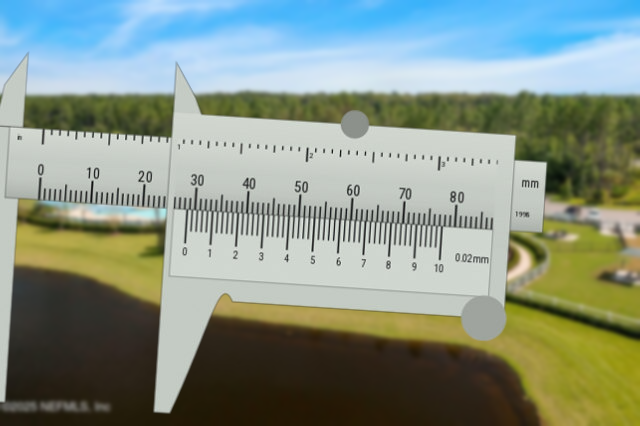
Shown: value=28.5 unit=mm
